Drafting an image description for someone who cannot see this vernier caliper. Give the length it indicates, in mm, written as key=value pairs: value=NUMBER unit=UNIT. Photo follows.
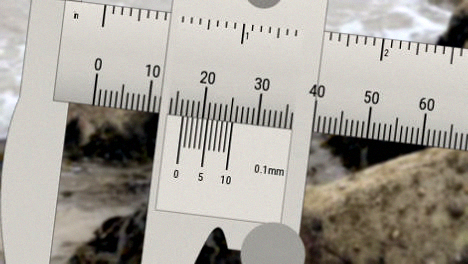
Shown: value=16.4 unit=mm
